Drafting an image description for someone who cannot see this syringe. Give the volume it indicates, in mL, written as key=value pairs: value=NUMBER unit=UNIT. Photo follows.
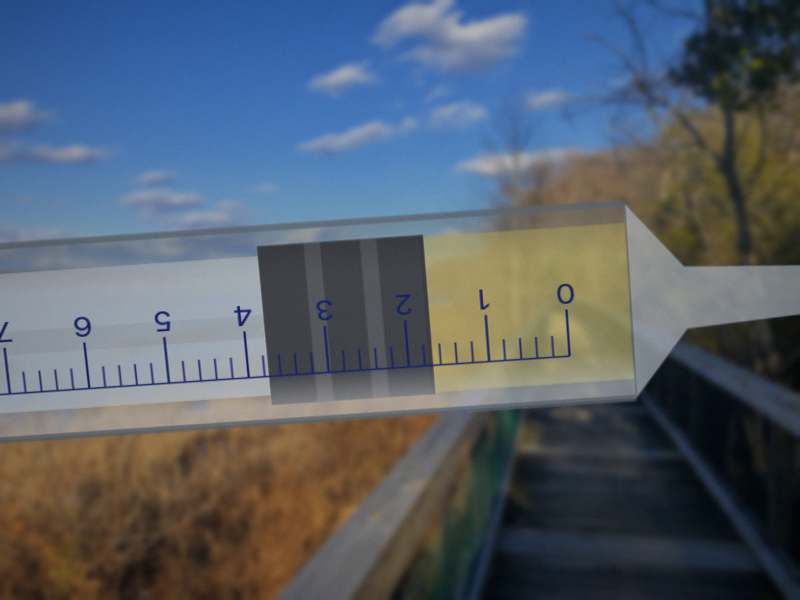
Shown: value=1.7 unit=mL
